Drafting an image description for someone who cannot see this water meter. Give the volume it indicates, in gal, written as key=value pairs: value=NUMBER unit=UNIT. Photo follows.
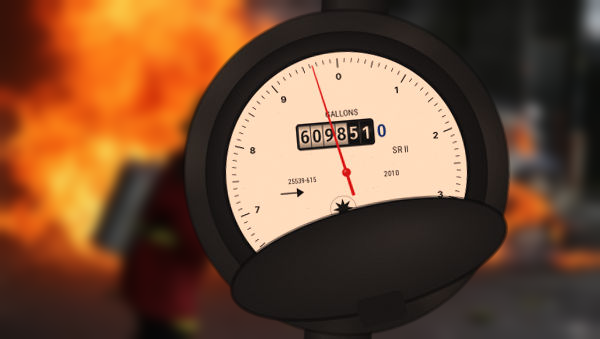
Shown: value=6098509.6 unit=gal
